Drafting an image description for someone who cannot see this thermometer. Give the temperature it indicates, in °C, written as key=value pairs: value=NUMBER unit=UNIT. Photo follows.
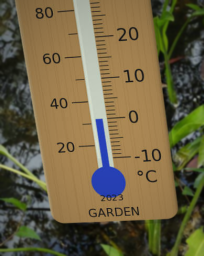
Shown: value=0 unit=°C
